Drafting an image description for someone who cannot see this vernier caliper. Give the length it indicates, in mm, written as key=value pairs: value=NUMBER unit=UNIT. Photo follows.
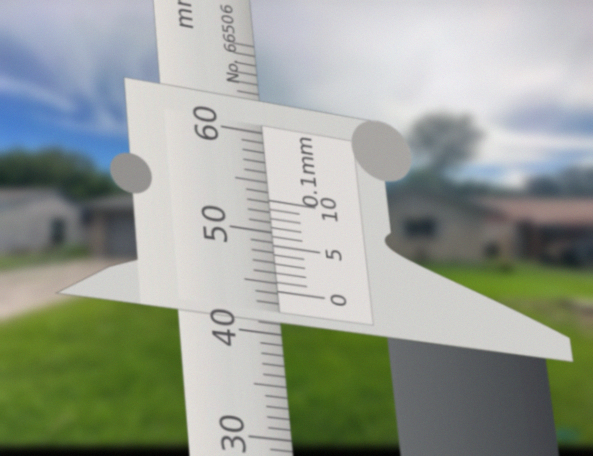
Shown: value=44.2 unit=mm
